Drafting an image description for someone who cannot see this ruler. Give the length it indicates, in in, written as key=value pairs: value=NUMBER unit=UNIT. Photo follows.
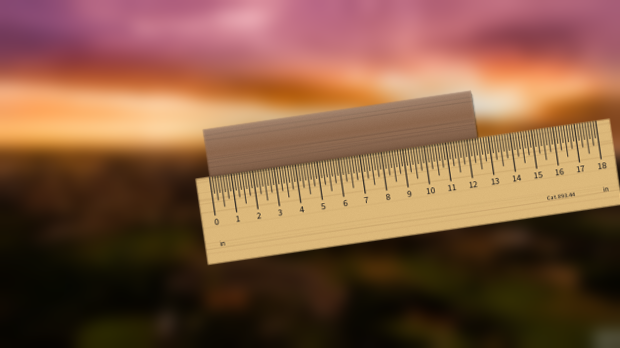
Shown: value=12.5 unit=in
